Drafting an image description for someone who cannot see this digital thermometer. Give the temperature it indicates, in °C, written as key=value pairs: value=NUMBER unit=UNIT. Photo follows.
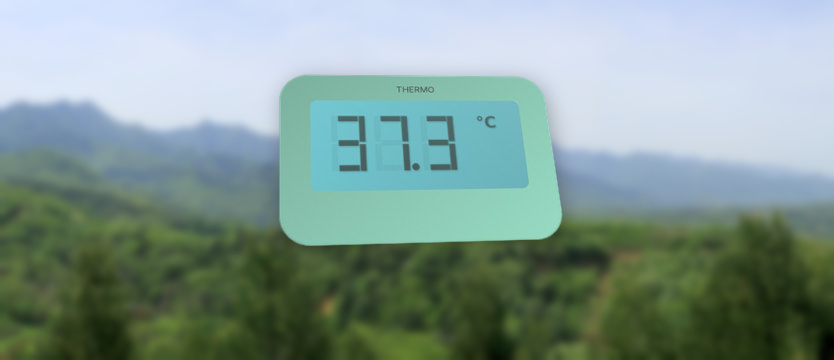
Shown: value=37.3 unit=°C
